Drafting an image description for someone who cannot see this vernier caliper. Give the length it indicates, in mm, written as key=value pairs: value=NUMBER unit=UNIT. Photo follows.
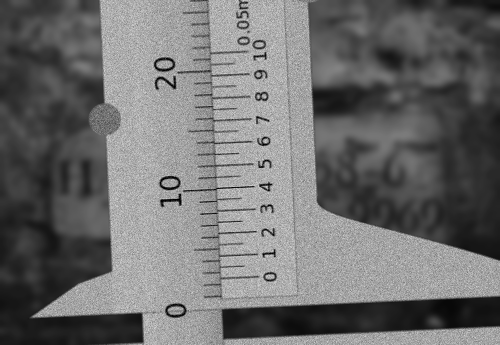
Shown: value=2.5 unit=mm
